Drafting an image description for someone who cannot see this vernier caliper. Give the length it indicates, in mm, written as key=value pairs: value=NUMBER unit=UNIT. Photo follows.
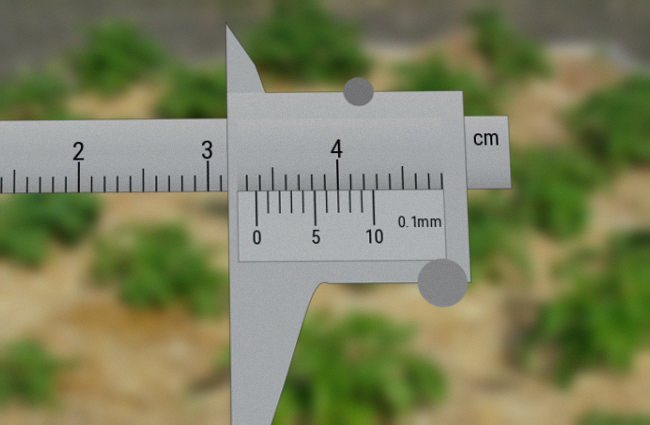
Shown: value=33.7 unit=mm
